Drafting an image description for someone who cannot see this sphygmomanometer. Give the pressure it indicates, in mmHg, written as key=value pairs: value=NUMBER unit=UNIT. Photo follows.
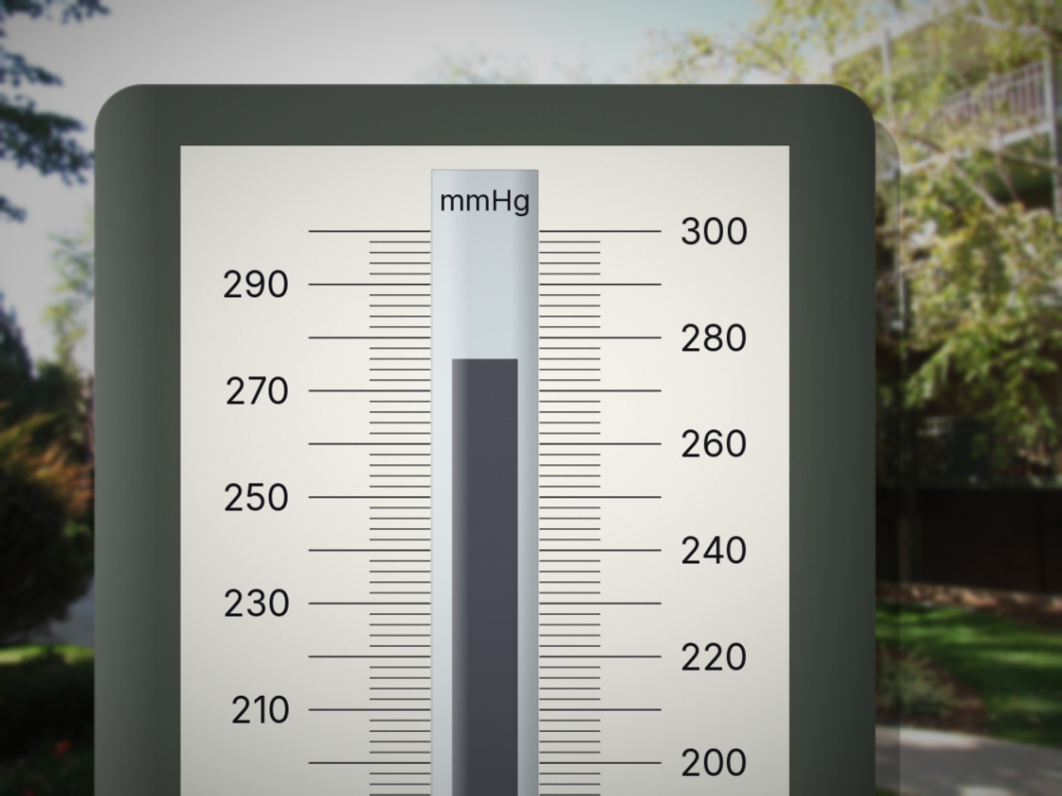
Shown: value=276 unit=mmHg
